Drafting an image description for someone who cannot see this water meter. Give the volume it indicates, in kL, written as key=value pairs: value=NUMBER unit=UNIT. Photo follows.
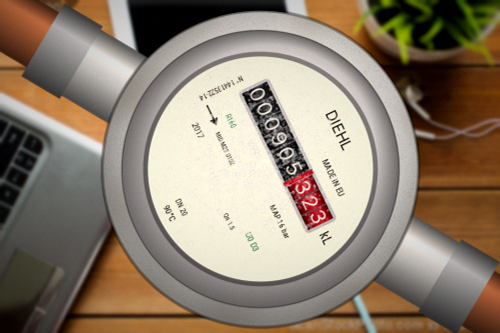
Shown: value=905.323 unit=kL
